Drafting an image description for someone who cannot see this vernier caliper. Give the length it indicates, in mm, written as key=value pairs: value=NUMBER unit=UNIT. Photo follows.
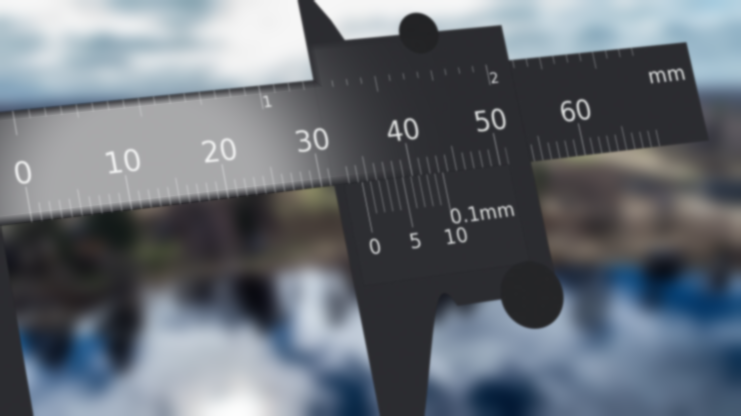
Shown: value=34.4 unit=mm
